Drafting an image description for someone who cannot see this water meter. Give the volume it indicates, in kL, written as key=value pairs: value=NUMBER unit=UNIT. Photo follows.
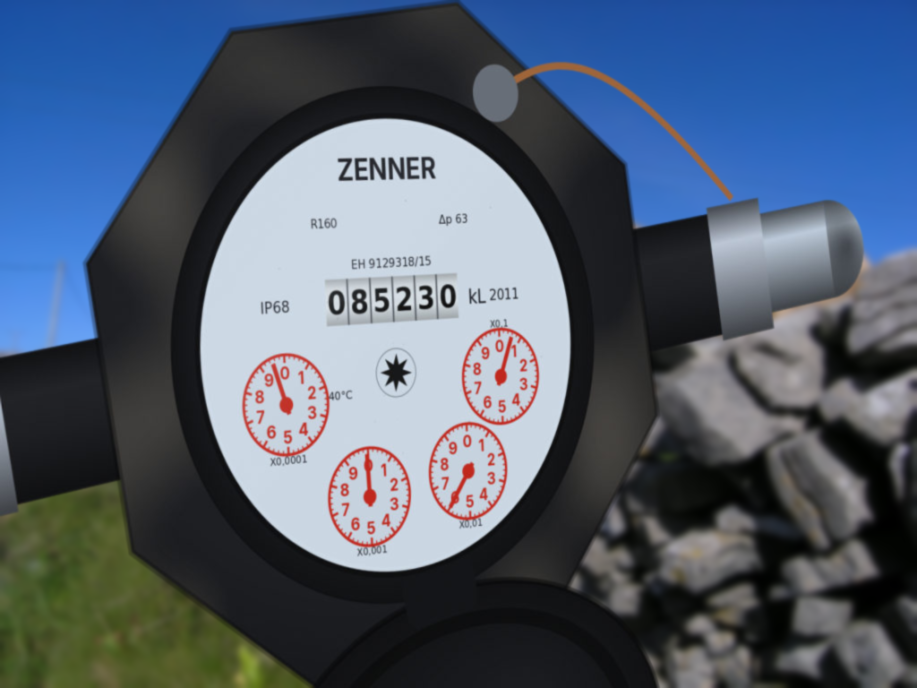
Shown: value=85230.0599 unit=kL
